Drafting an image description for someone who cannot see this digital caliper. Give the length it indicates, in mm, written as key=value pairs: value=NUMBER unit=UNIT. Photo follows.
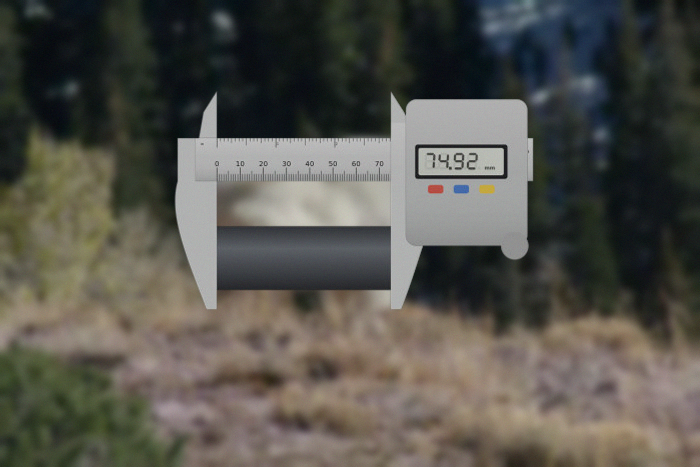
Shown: value=74.92 unit=mm
